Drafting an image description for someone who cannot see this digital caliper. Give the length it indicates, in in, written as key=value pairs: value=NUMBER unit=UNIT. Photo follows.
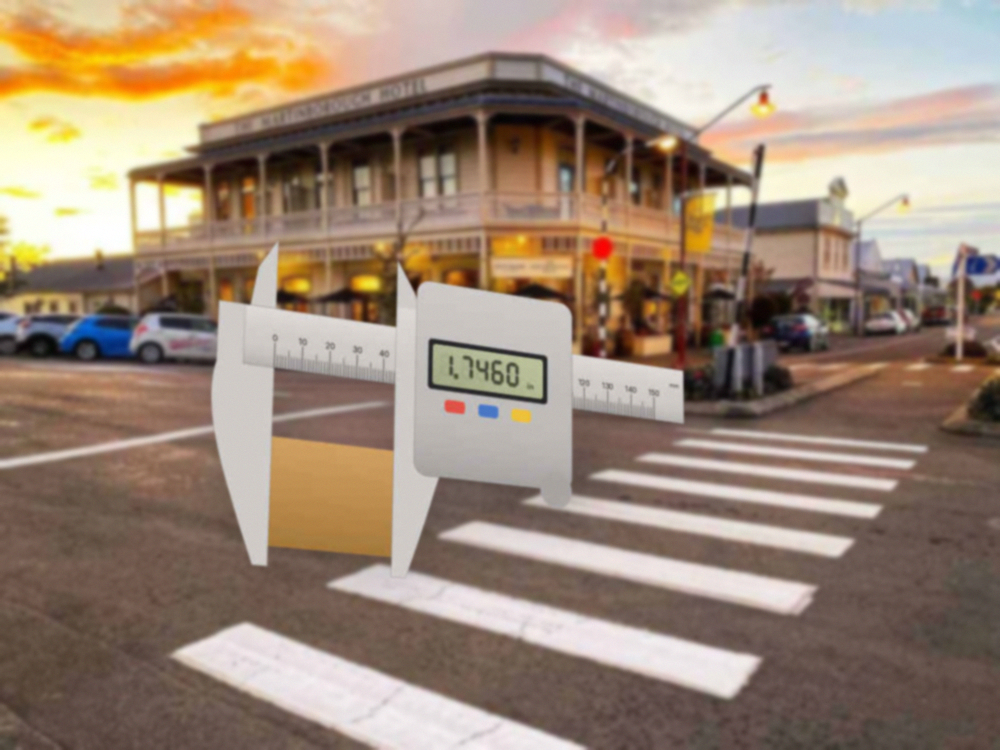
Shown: value=1.7460 unit=in
